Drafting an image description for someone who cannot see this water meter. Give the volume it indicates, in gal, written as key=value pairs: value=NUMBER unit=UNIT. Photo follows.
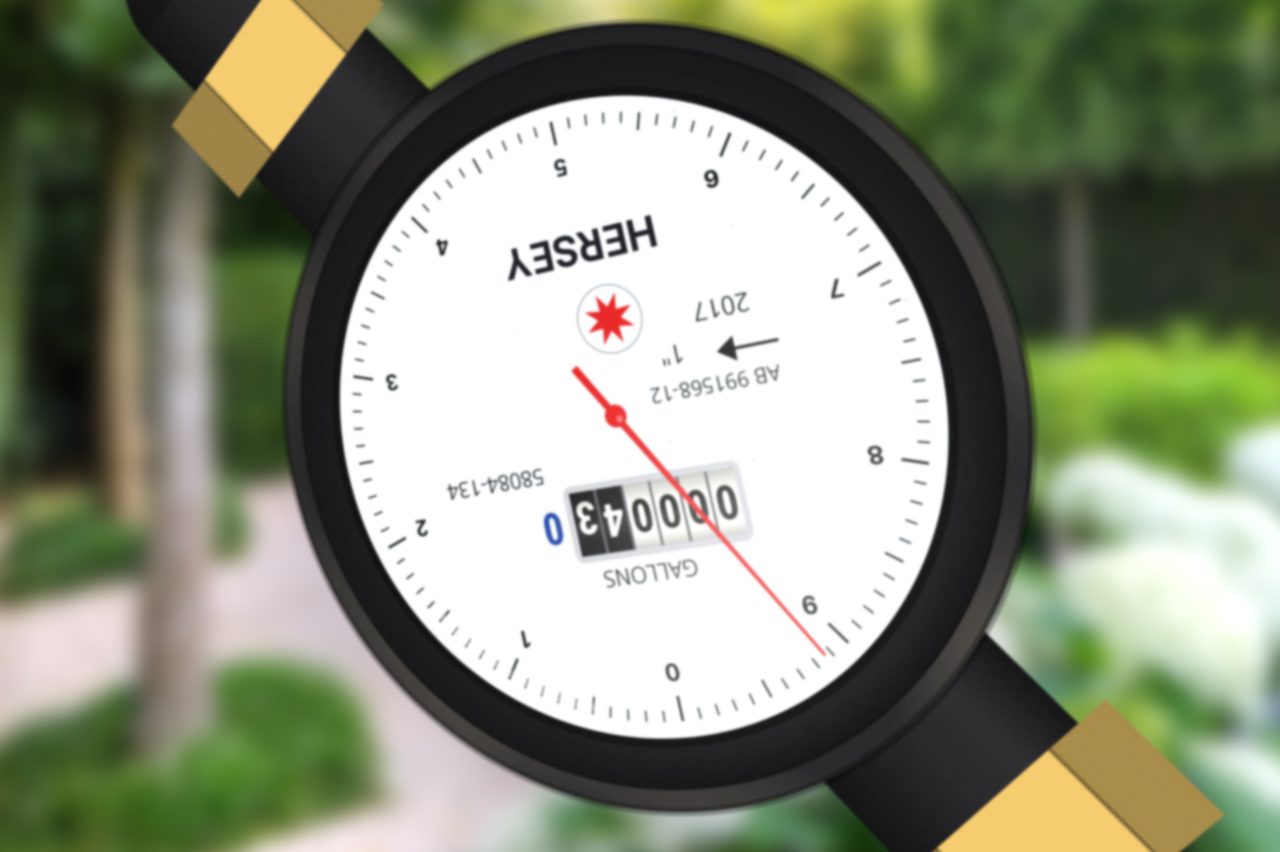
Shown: value=429.1 unit=gal
